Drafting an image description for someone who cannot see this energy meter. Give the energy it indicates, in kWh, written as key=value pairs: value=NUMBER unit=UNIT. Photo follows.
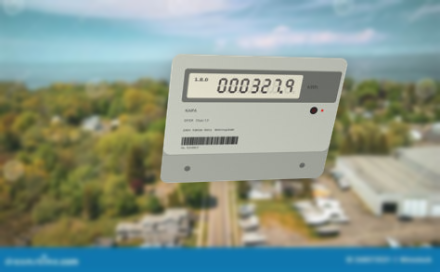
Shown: value=327.9 unit=kWh
